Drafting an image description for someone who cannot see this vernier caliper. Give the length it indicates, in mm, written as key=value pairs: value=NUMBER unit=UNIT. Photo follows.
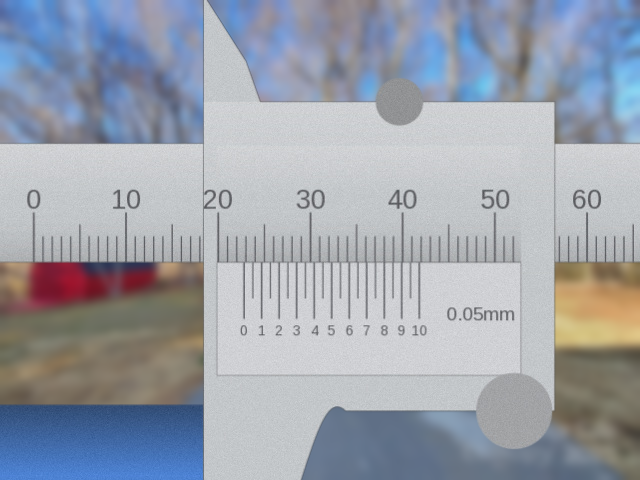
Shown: value=22.8 unit=mm
